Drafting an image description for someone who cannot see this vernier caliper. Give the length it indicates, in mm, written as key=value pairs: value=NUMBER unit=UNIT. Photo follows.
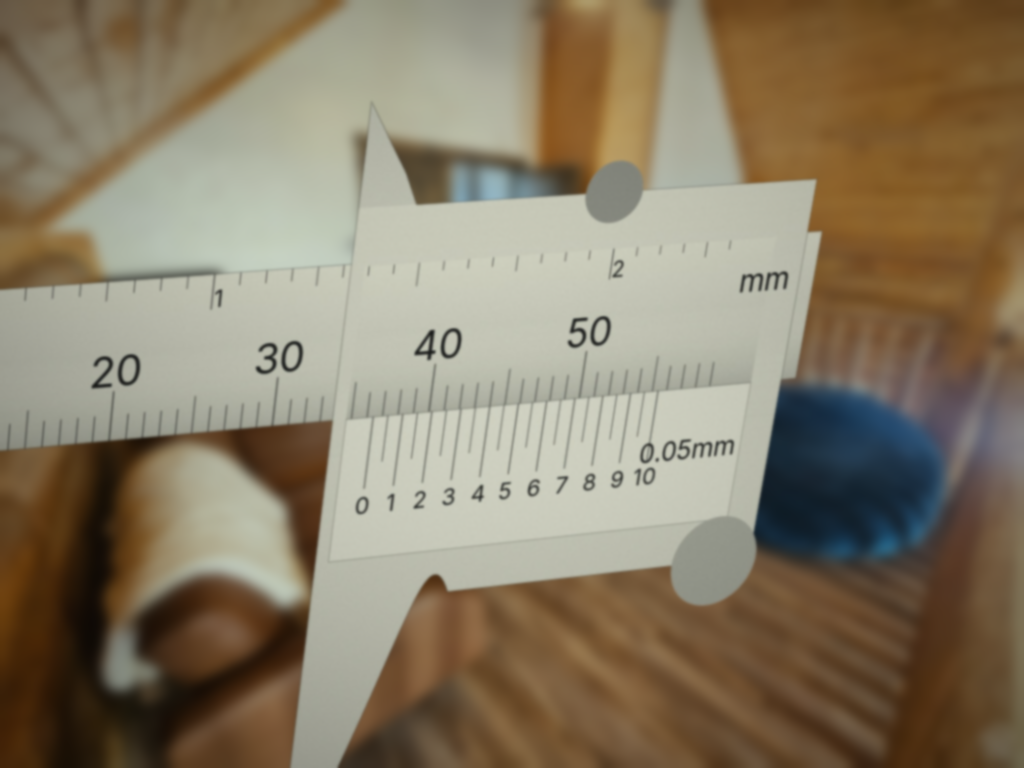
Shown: value=36.4 unit=mm
